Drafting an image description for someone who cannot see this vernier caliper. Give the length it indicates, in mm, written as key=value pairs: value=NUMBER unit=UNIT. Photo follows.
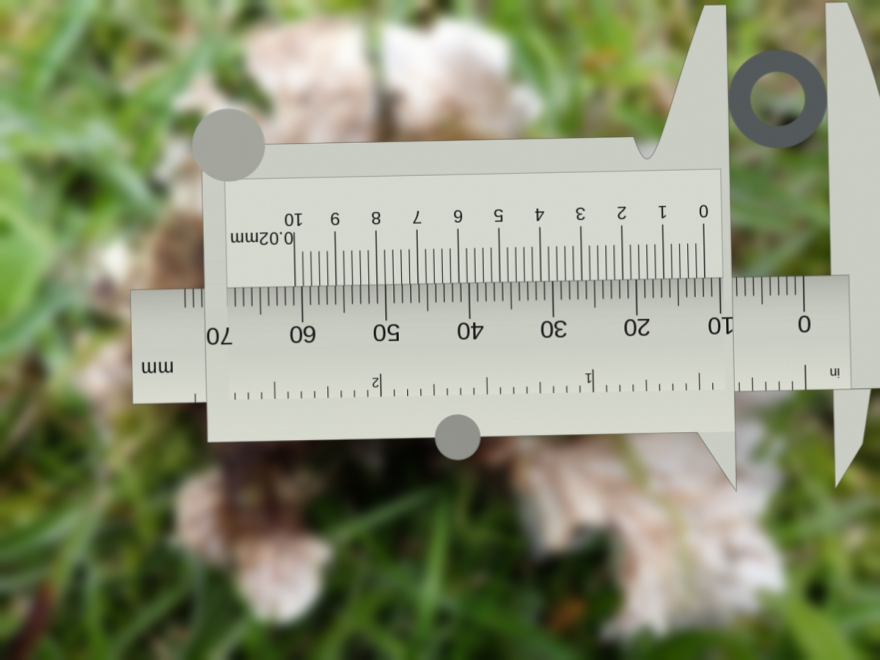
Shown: value=11.8 unit=mm
